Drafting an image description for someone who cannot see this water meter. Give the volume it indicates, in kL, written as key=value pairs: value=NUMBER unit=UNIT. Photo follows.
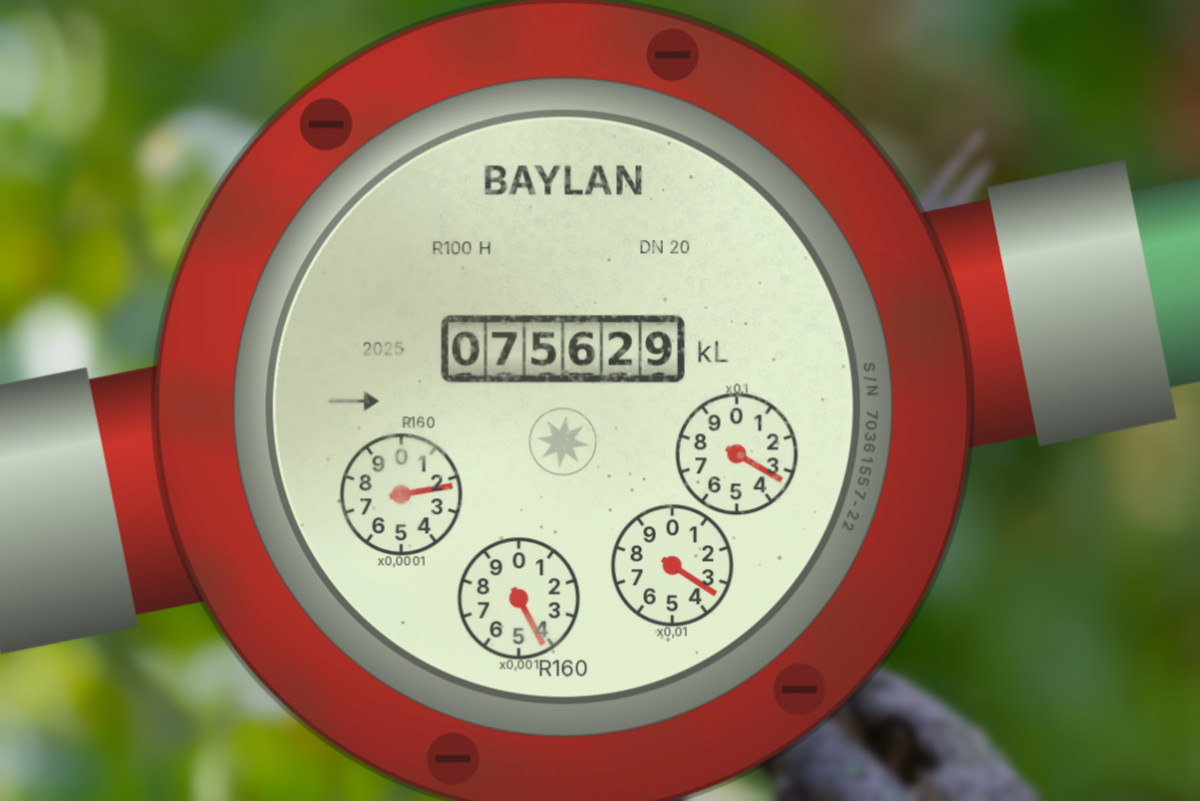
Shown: value=75629.3342 unit=kL
